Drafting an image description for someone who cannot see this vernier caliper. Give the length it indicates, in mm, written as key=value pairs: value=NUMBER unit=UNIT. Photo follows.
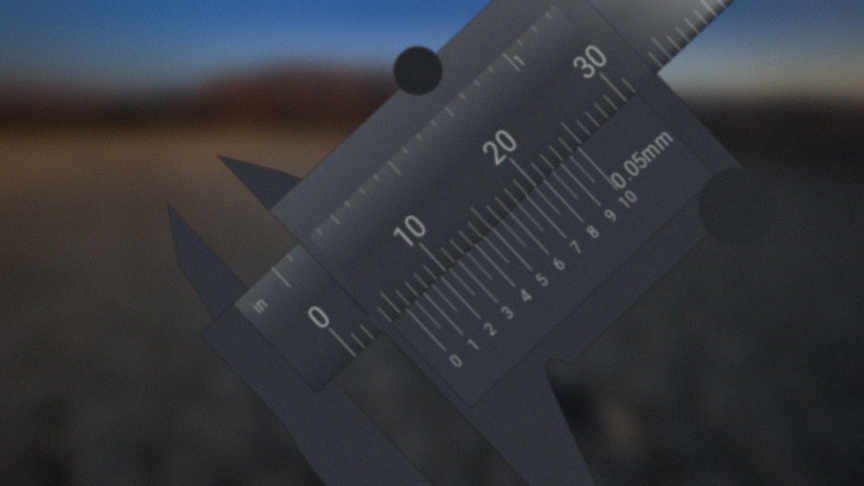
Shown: value=5.6 unit=mm
